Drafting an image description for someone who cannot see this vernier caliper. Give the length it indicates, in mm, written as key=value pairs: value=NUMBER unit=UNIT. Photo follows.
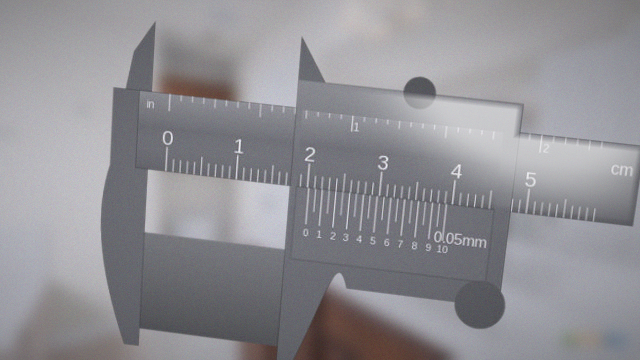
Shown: value=20.2 unit=mm
